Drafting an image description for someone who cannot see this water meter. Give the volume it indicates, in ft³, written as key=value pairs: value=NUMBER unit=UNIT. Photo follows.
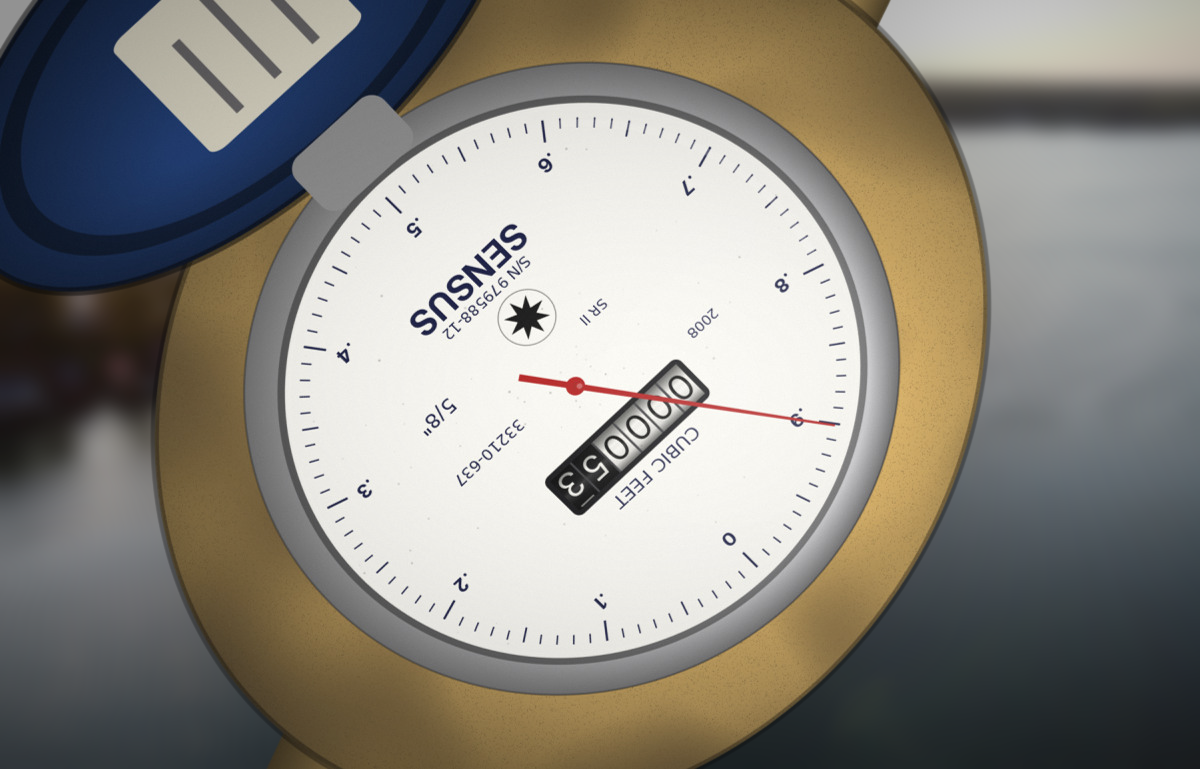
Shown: value=52.90 unit=ft³
